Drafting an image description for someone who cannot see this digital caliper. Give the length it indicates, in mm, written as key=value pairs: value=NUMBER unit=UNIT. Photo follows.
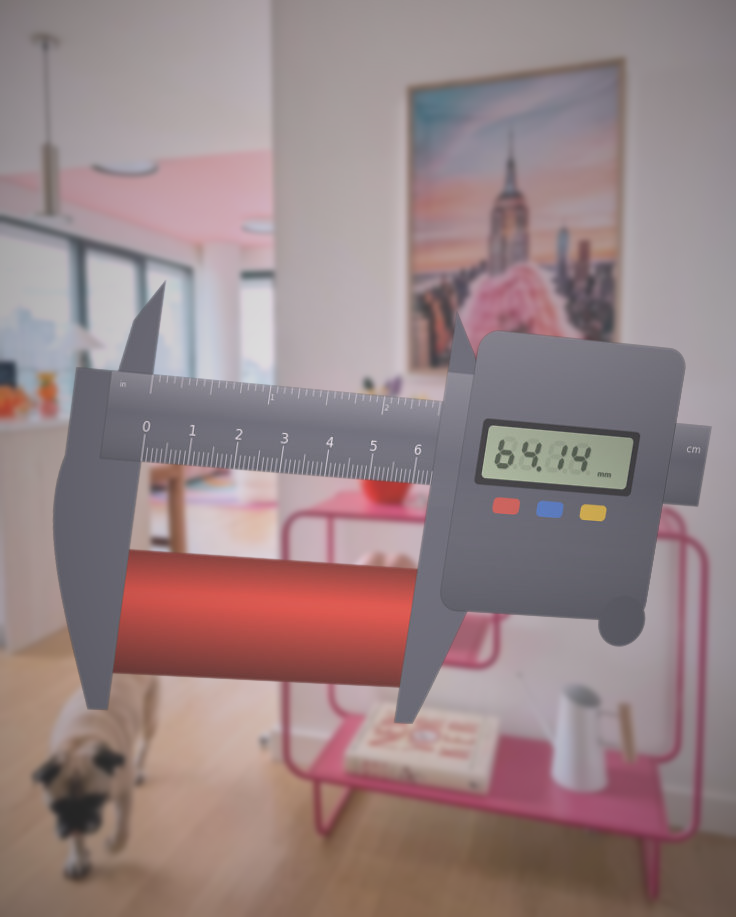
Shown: value=64.14 unit=mm
